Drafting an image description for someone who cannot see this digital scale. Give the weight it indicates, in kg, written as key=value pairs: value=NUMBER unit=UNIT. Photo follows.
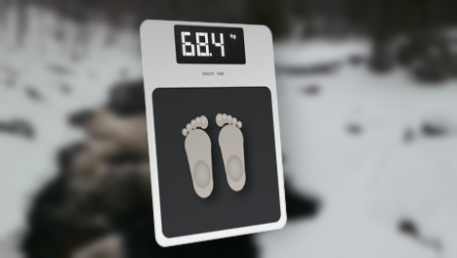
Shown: value=68.4 unit=kg
